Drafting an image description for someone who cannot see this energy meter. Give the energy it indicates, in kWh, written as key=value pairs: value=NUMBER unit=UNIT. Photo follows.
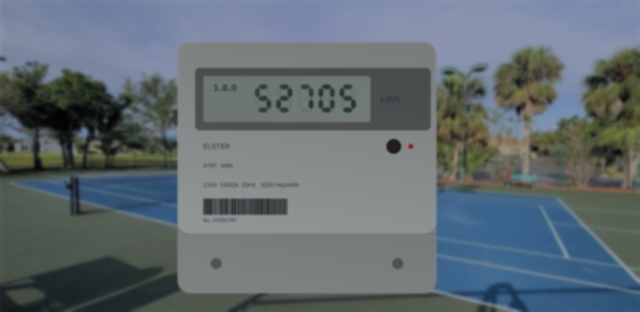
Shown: value=52705 unit=kWh
